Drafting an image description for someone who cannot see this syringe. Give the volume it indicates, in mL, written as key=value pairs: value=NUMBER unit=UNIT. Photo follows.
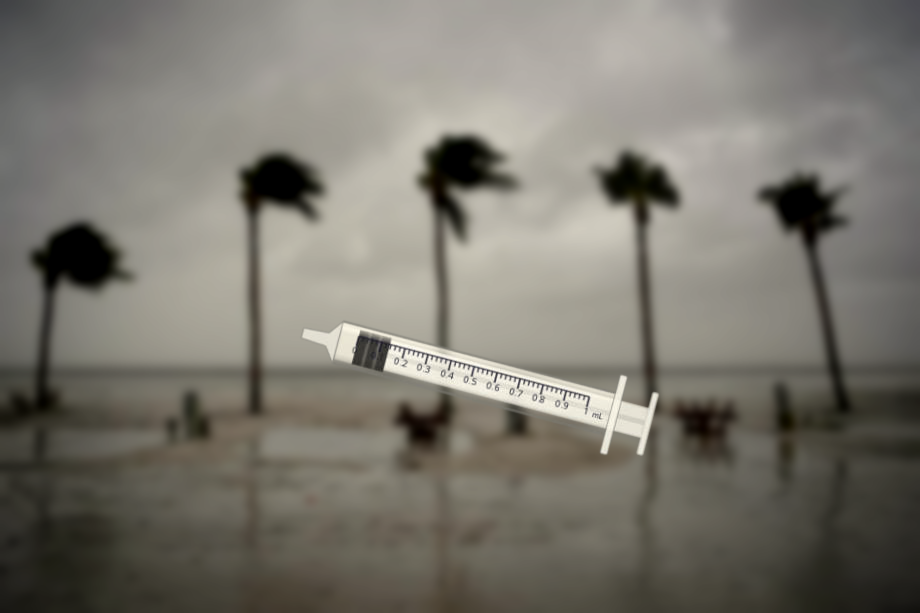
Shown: value=0 unit=mL
